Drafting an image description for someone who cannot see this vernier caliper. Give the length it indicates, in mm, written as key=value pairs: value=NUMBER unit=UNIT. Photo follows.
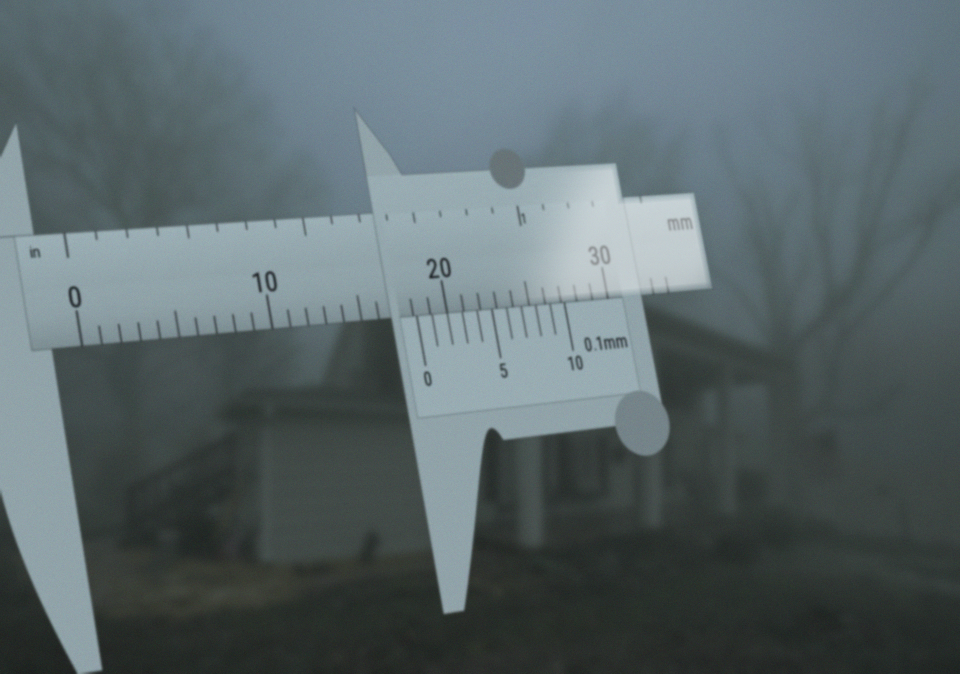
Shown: value=18.2 unit=mm
